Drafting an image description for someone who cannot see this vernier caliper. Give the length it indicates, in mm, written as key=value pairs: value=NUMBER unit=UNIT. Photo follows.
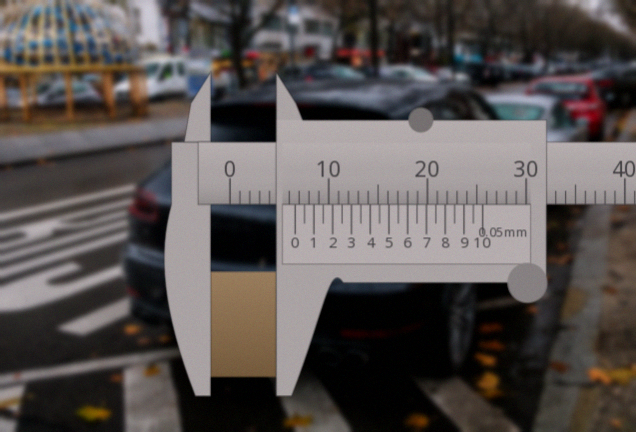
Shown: value=6.6 unit=mm
